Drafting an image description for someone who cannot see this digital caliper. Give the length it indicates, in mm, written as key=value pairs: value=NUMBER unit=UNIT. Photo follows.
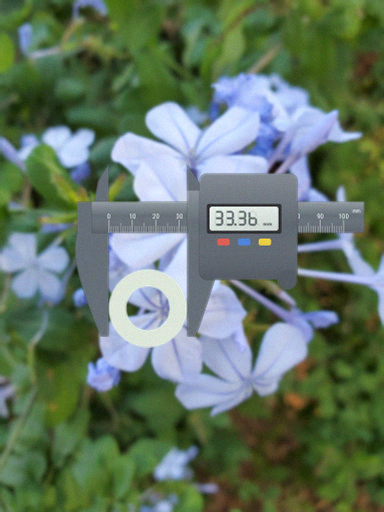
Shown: value=33.36 unit=mm
